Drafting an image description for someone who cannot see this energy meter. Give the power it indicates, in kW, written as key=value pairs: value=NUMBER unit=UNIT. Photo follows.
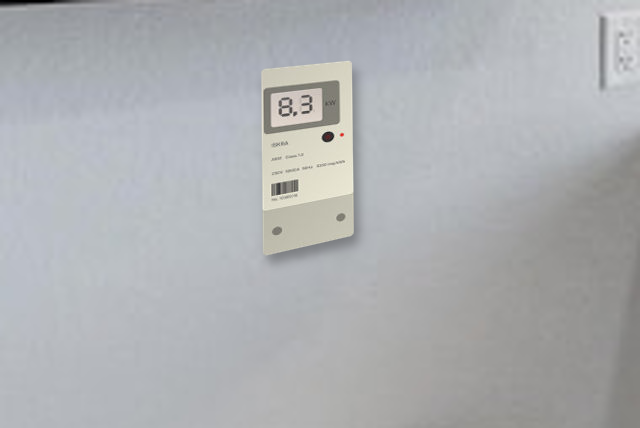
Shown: value=8.3 unit=kW
